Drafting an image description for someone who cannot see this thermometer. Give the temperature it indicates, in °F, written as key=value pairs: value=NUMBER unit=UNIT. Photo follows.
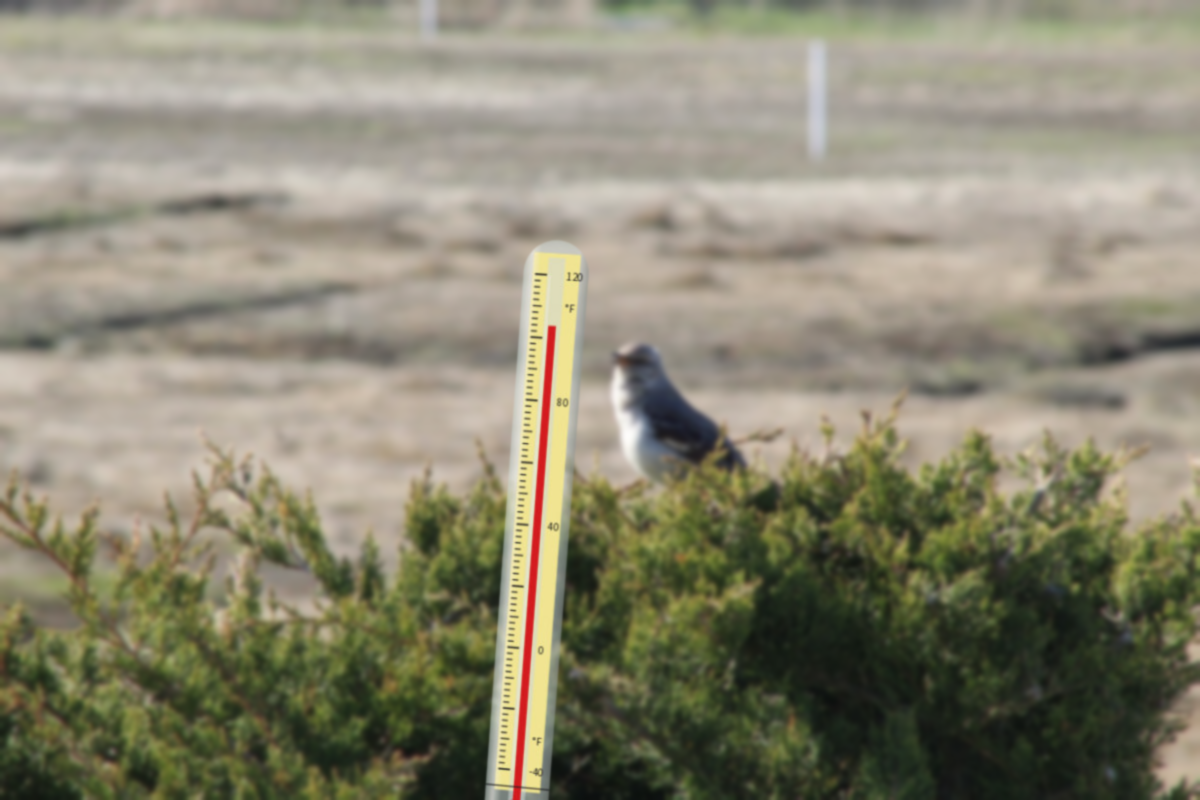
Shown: value=104 unit=°F
